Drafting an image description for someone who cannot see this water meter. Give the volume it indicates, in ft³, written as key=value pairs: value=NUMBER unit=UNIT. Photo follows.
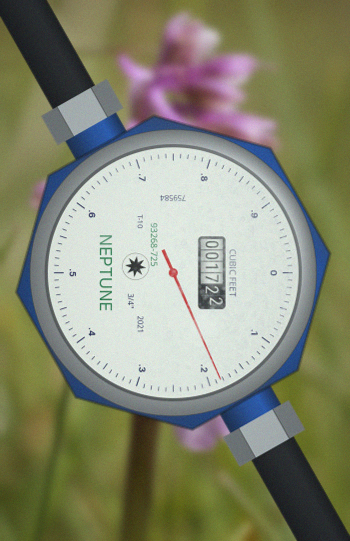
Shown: value=1722.18 unit=ft³
